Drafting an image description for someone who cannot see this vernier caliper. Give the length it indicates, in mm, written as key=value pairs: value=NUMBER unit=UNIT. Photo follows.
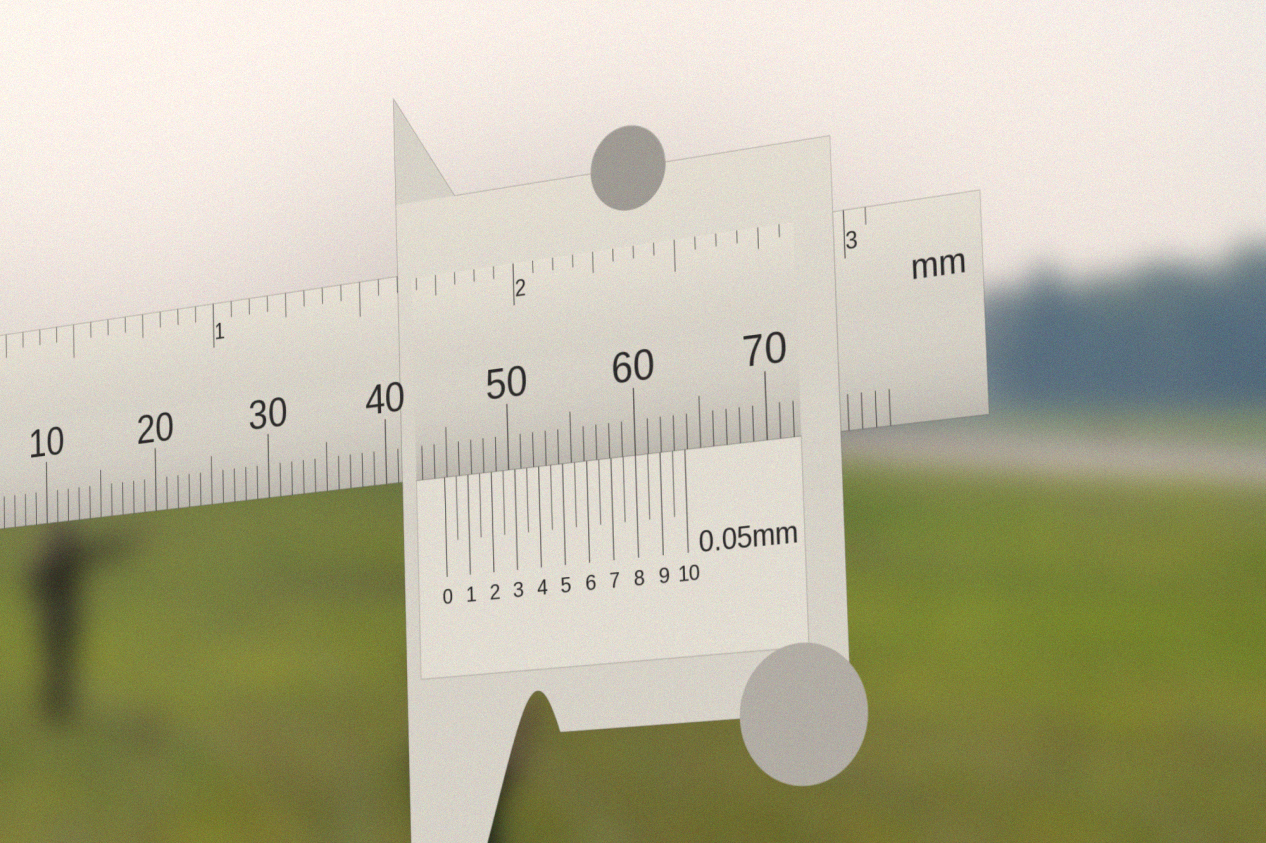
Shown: value=44.8 unit=mm
